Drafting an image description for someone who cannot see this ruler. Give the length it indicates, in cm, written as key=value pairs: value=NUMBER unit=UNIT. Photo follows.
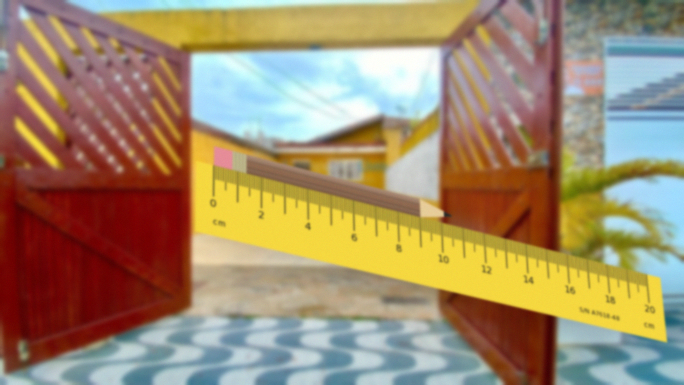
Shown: value=10.5 unit=cm
